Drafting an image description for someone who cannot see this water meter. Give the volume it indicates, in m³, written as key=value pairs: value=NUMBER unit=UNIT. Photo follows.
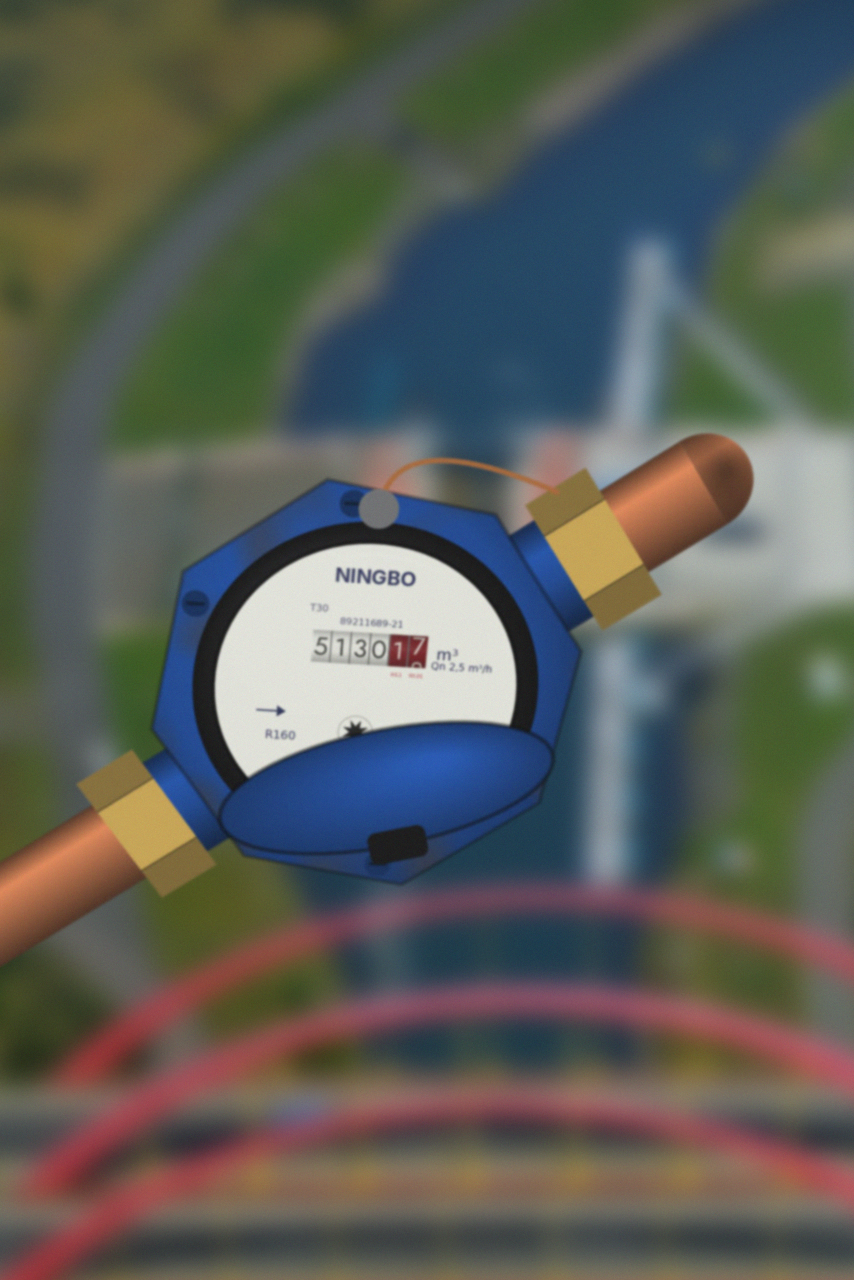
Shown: value=5130.17 unit=m³
